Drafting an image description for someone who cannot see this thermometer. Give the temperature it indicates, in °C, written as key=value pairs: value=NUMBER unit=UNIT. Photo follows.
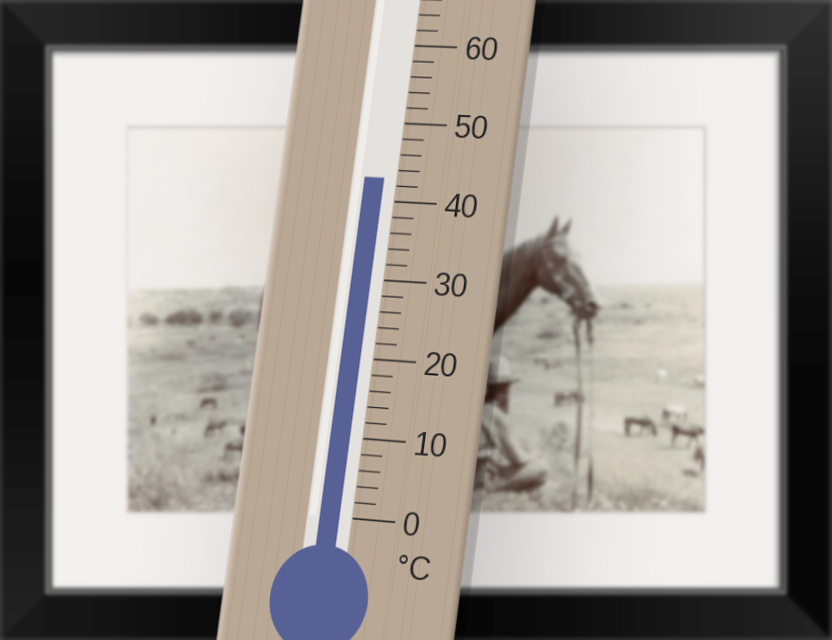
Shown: value=43 unit=°C
